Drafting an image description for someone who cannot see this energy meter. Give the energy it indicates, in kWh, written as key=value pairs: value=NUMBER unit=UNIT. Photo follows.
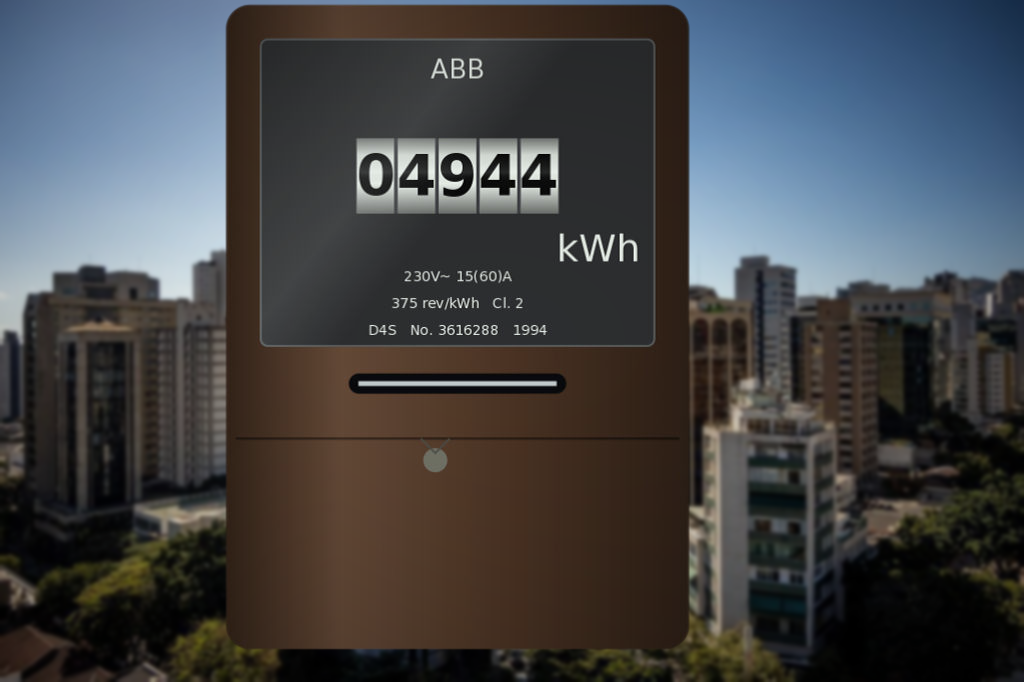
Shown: value=4944 unit=kWh
